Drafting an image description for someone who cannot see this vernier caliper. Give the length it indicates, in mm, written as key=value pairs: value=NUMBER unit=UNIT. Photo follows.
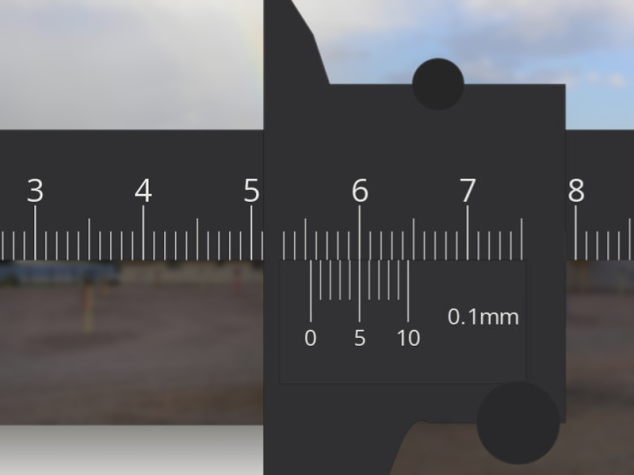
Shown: value=55.5 unit=mm
